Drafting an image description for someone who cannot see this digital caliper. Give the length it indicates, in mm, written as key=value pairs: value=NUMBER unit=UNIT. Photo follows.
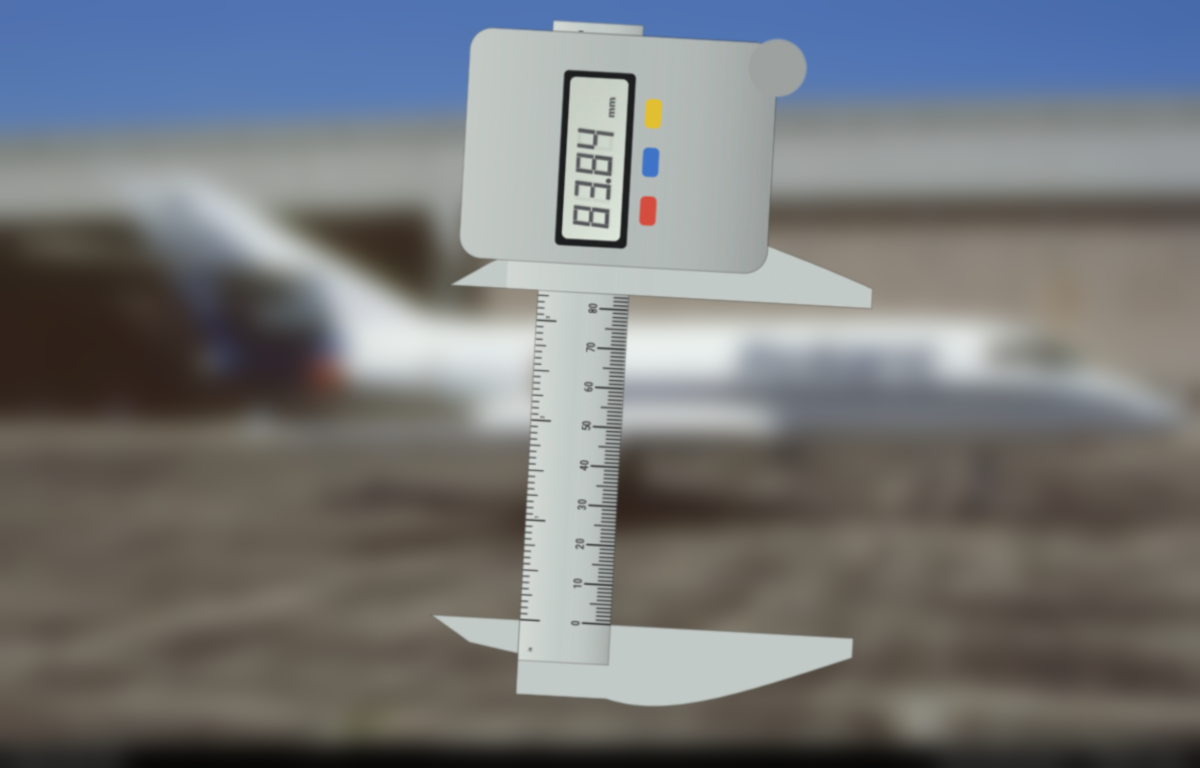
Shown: value=83.84 unit=mm
